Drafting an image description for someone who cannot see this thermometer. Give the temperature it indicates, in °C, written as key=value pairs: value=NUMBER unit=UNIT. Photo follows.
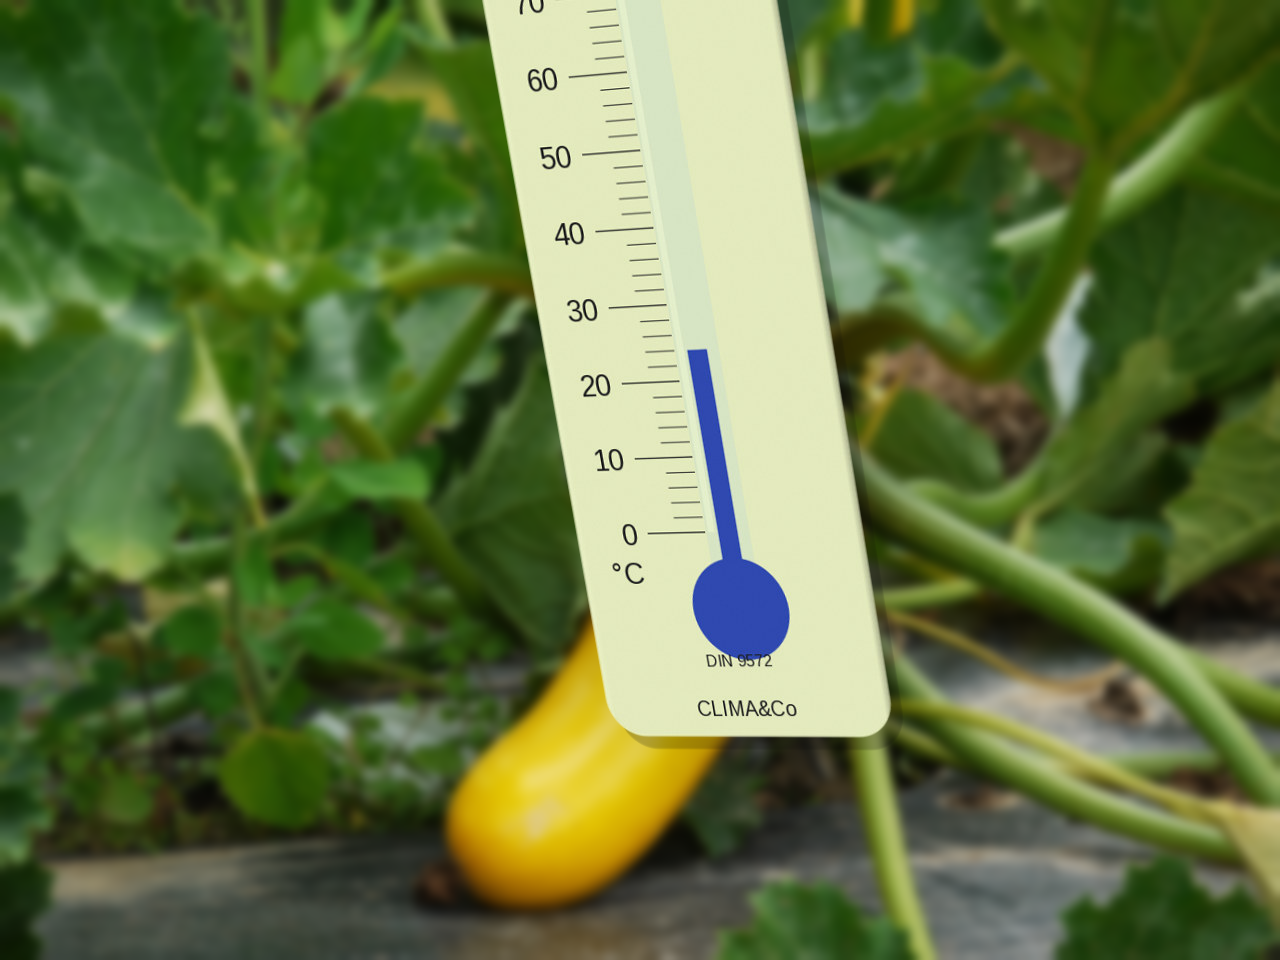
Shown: value=24 unit=°C
